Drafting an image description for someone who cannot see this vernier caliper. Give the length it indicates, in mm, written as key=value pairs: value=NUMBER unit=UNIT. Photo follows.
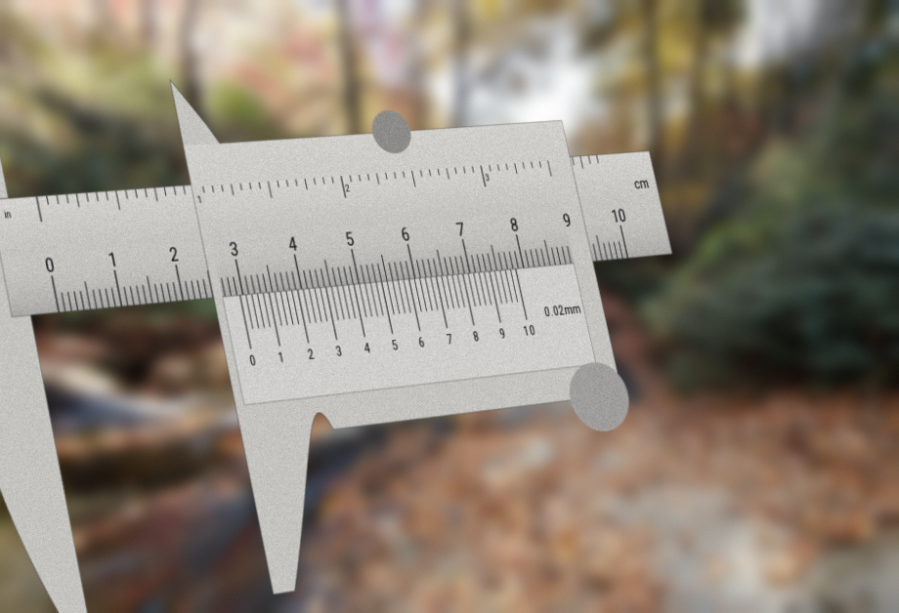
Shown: value=29.5 unit=mm
